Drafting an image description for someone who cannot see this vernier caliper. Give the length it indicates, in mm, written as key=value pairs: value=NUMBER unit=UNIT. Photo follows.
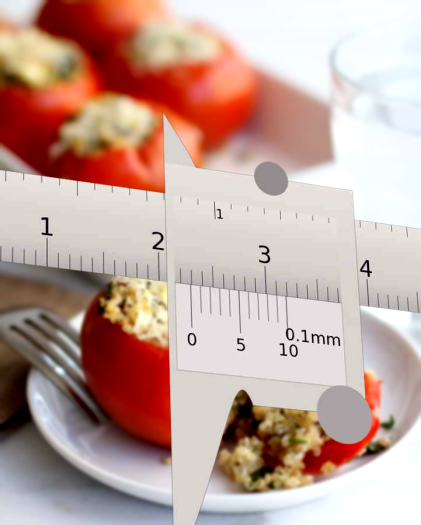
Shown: value=22.9 unit=mm
